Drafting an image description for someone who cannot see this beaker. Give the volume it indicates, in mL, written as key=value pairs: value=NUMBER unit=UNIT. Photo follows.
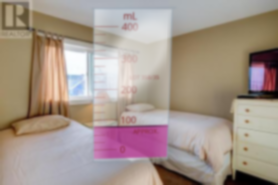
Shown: value=75 unit=mL
